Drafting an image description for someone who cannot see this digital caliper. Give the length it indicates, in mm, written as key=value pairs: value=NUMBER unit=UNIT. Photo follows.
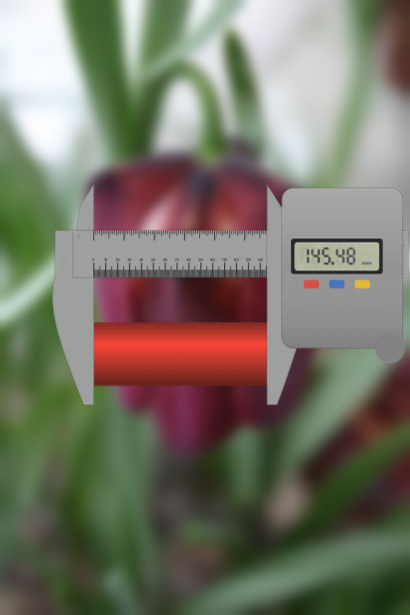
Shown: value=145.48 unit=mm
